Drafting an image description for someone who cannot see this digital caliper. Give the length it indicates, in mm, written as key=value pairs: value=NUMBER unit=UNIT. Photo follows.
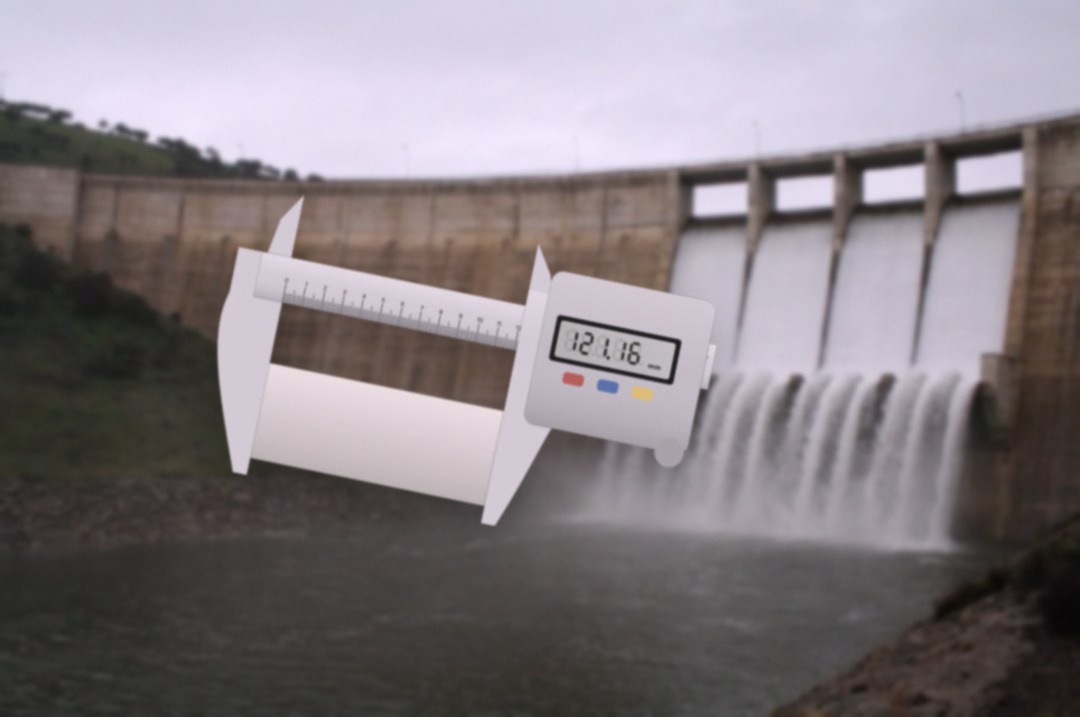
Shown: value=121.16 unit=mm
